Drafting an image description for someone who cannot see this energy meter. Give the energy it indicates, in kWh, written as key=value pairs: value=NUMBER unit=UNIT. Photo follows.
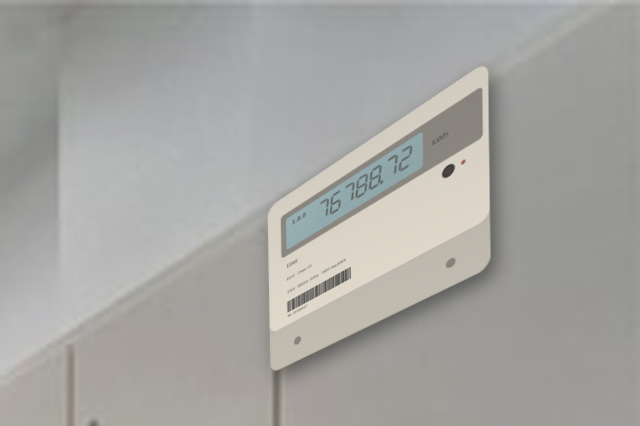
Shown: value=76788.72 unit=kWh
